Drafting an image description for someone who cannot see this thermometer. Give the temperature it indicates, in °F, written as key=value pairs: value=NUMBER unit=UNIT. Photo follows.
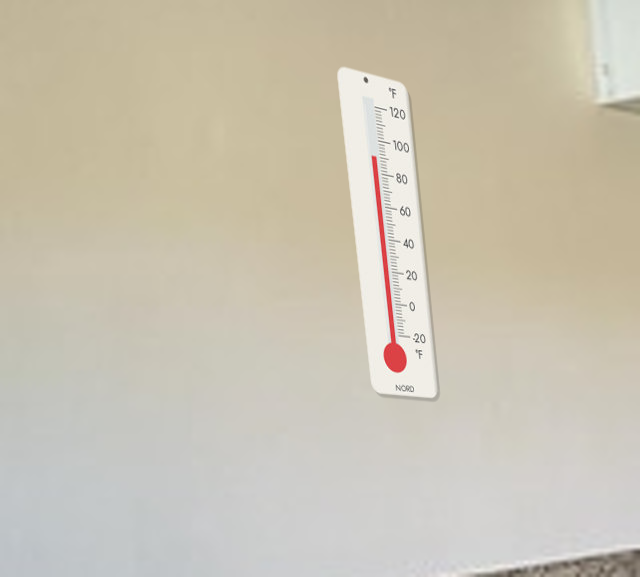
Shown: value=90 unit=°F
